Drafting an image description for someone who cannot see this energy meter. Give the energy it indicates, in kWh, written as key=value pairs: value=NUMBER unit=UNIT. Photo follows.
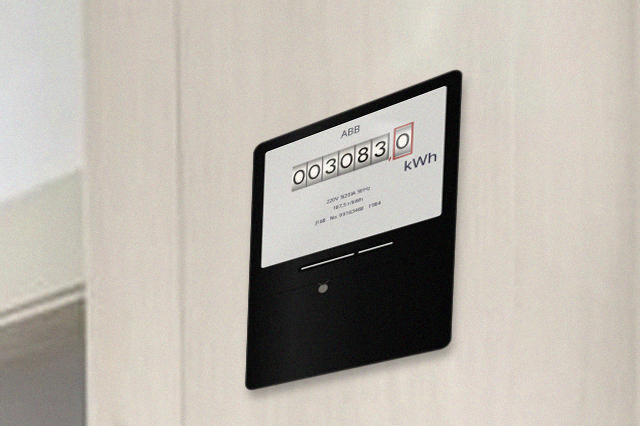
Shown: value=3083.0 unit=kWh
